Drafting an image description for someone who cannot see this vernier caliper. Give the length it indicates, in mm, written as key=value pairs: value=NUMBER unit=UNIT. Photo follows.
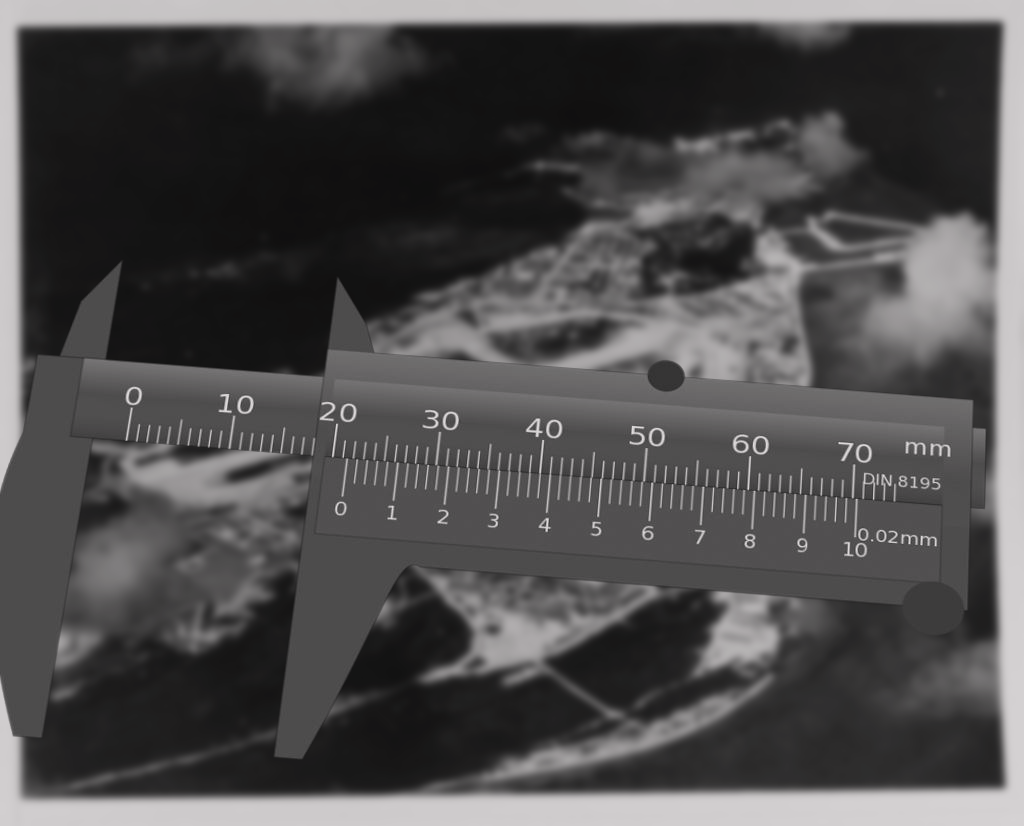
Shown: value=21.4 unit=mm
